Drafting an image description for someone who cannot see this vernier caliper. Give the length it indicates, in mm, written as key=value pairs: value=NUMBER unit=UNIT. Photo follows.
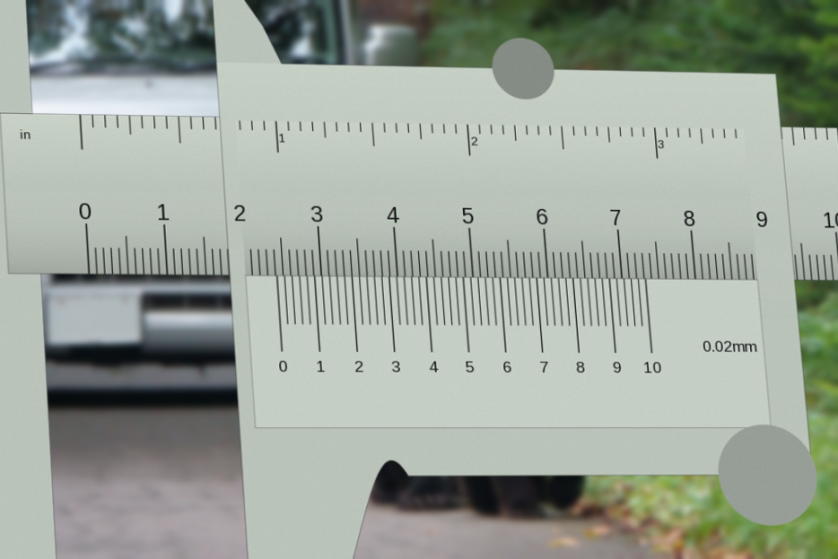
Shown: value=24.2 unit=mm
